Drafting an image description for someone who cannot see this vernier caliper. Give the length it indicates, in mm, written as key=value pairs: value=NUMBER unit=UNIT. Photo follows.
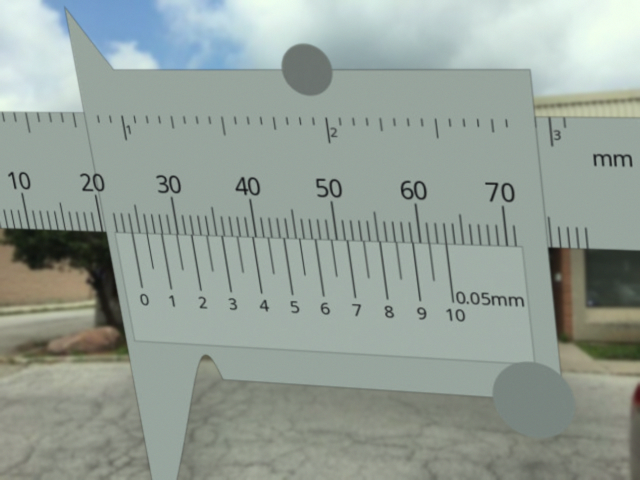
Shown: value=24.0 unit=mm
